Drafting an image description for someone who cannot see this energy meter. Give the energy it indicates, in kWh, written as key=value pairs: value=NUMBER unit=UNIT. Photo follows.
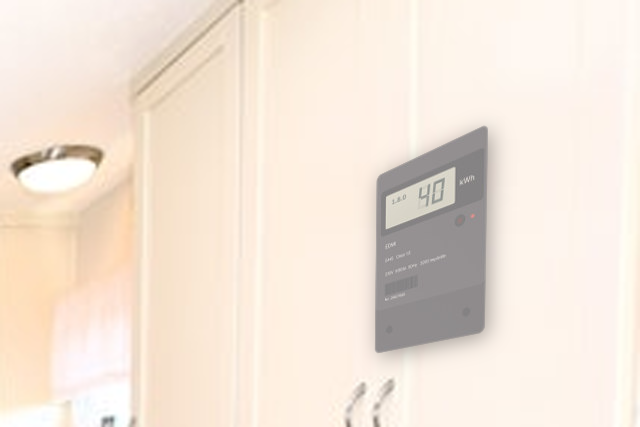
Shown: value=40 unit=kWh
